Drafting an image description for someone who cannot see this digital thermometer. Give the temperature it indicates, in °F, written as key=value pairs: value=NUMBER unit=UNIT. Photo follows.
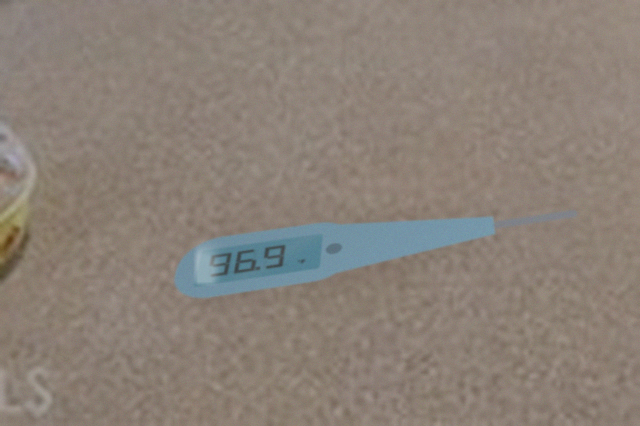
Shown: value=96.9 unit=°F
